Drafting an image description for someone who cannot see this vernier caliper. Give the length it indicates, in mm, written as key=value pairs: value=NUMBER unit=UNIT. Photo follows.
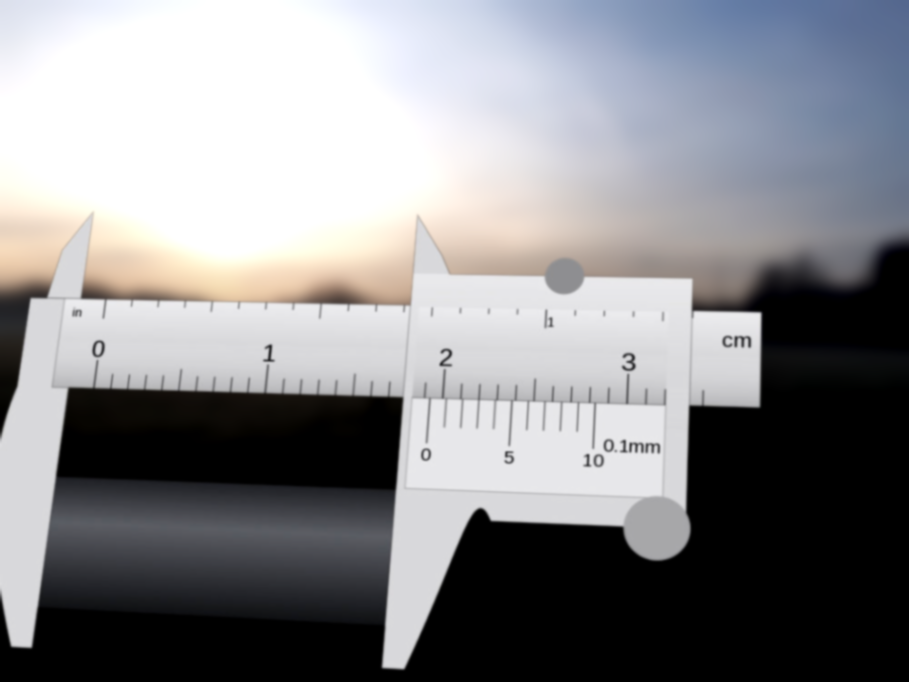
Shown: value=19.3 unit=mm
